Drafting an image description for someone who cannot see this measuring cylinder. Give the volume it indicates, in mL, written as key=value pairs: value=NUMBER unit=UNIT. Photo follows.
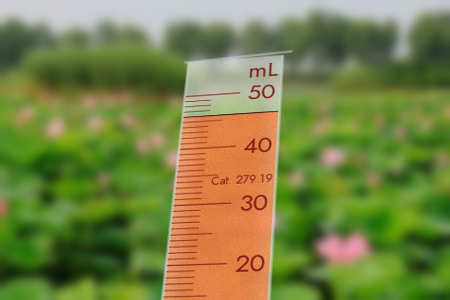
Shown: value=46 unit=mL
